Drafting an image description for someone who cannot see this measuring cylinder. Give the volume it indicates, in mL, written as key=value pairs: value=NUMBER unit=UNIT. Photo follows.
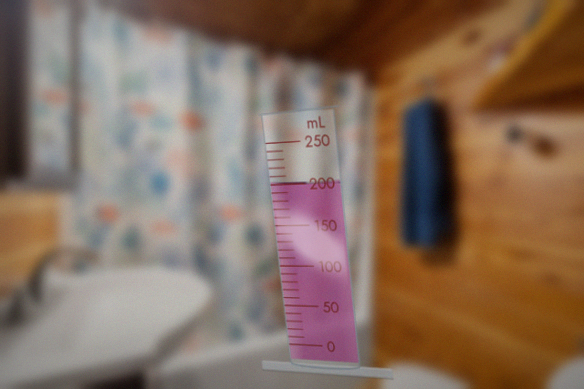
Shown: value=200 unit=mL
